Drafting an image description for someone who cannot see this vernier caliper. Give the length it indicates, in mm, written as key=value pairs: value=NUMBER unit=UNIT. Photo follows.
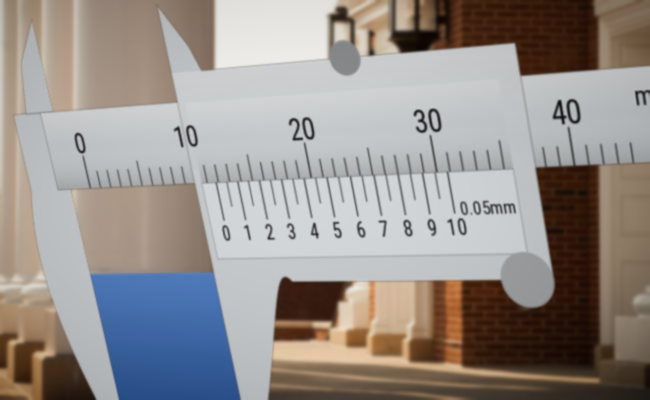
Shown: value=11.8 unit=mm
